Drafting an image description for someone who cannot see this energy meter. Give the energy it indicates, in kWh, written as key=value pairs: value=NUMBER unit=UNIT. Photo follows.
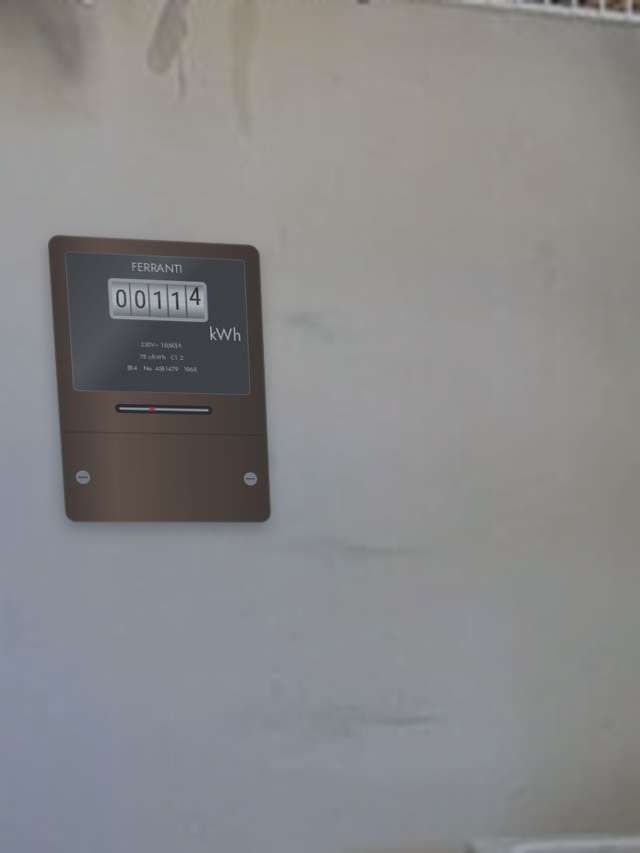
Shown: value=114 unit=kWh
